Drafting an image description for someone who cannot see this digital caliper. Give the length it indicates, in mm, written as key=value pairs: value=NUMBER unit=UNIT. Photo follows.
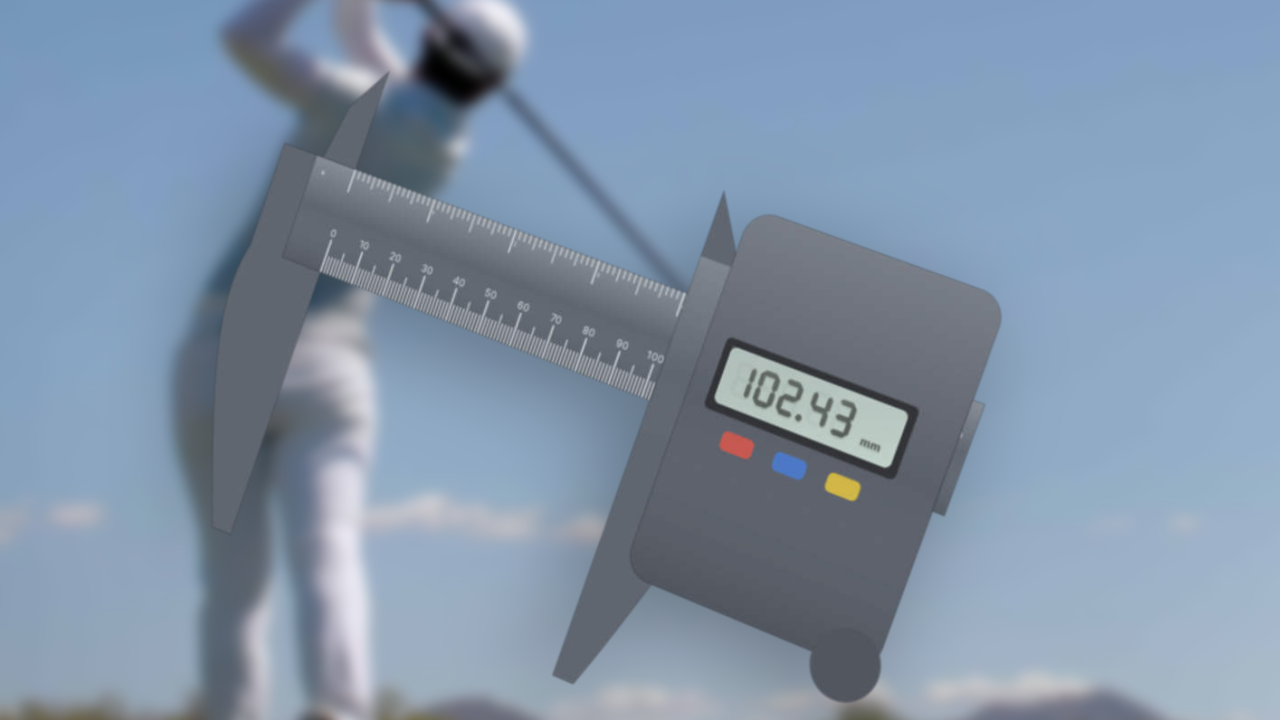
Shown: value=102.43 unit=mm
